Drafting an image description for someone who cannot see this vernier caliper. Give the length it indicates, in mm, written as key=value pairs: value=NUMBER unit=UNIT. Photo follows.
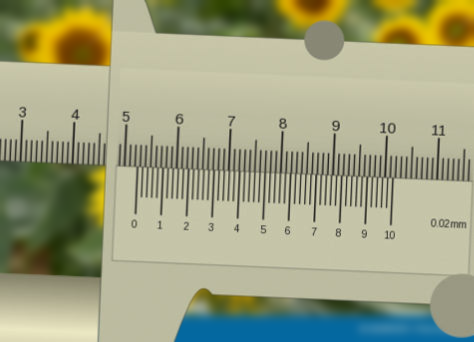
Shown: value=52.5 unit=mm
